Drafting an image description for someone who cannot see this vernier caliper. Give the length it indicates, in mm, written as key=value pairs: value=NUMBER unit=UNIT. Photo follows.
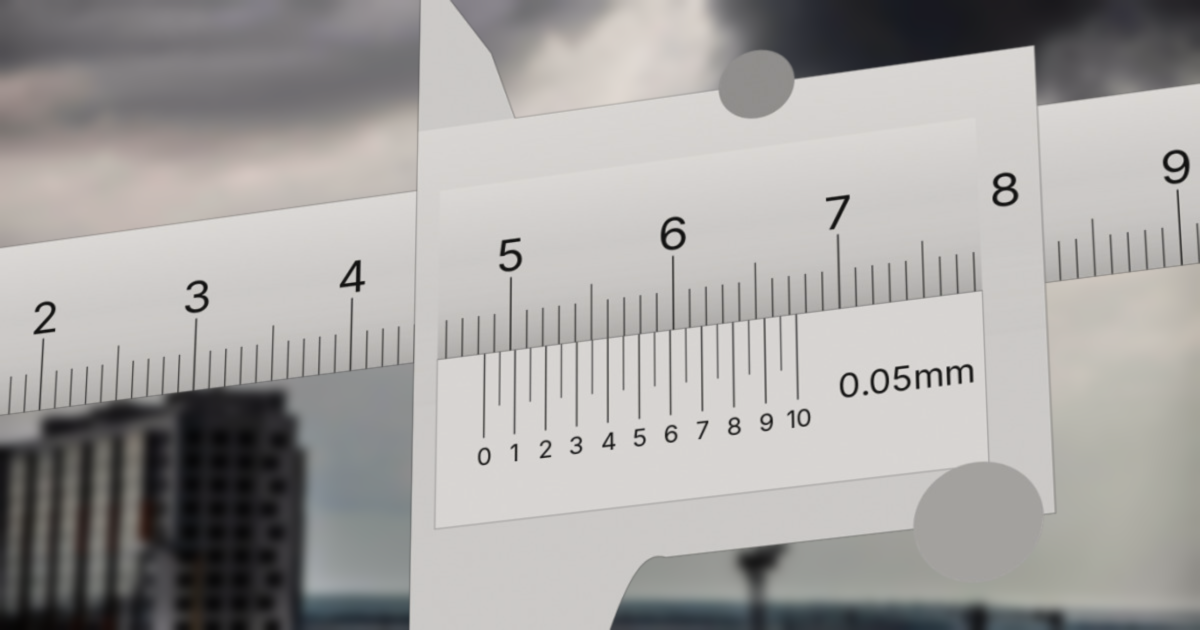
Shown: value=48.4 unit=mm
